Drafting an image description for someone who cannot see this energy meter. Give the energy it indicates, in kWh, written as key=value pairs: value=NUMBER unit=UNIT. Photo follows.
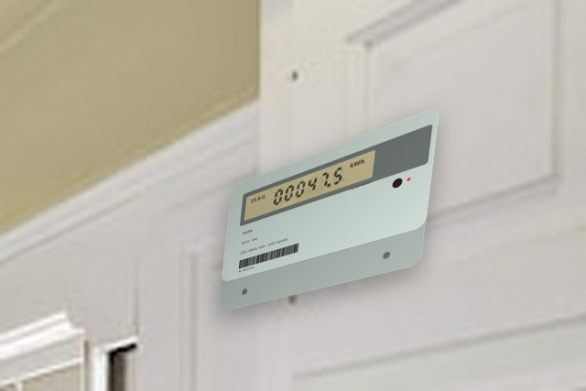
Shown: value=47.5 unit=kWh
